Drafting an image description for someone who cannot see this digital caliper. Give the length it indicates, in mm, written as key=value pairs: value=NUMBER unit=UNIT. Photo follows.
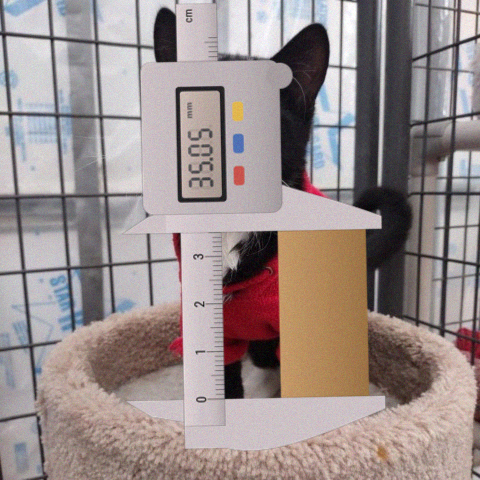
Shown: value=35.05 unit=mm
